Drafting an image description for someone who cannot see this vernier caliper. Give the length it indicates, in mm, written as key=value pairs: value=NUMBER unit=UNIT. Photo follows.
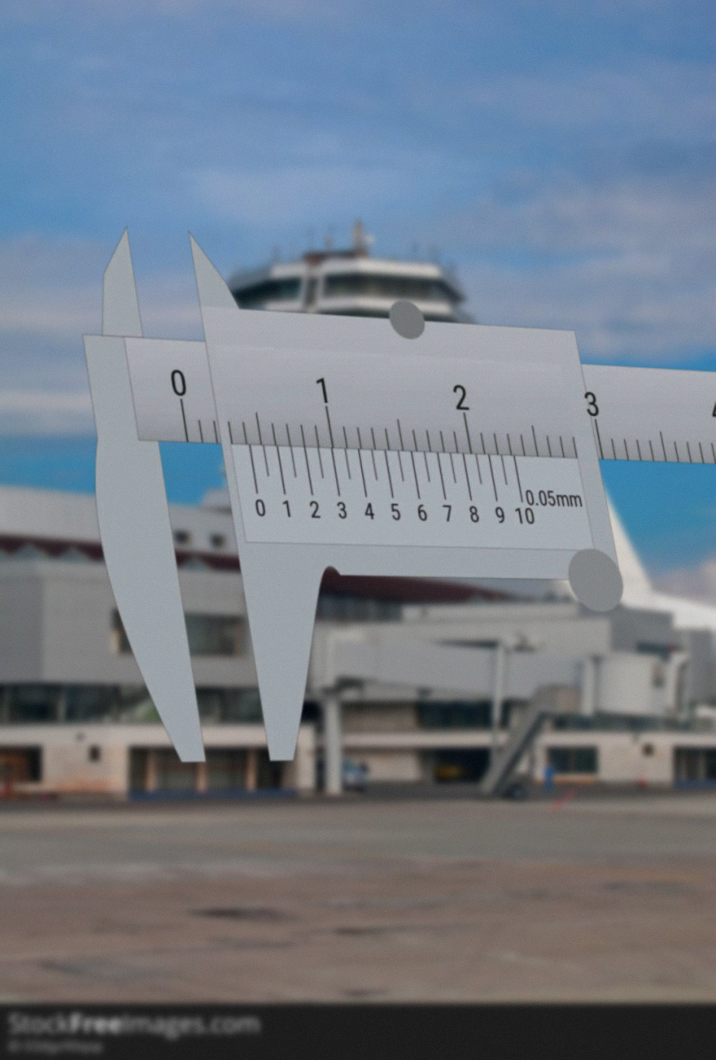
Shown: value=4.2 unit=mm
